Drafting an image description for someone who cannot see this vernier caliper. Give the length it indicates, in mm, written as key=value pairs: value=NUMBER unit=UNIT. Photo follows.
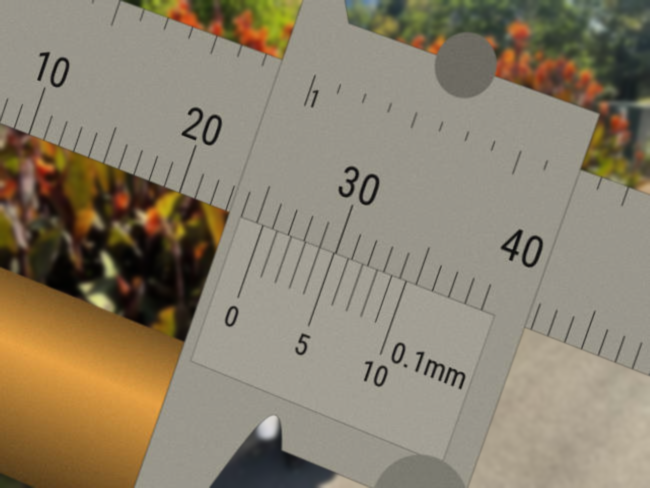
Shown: value=25.4 unit=mm
